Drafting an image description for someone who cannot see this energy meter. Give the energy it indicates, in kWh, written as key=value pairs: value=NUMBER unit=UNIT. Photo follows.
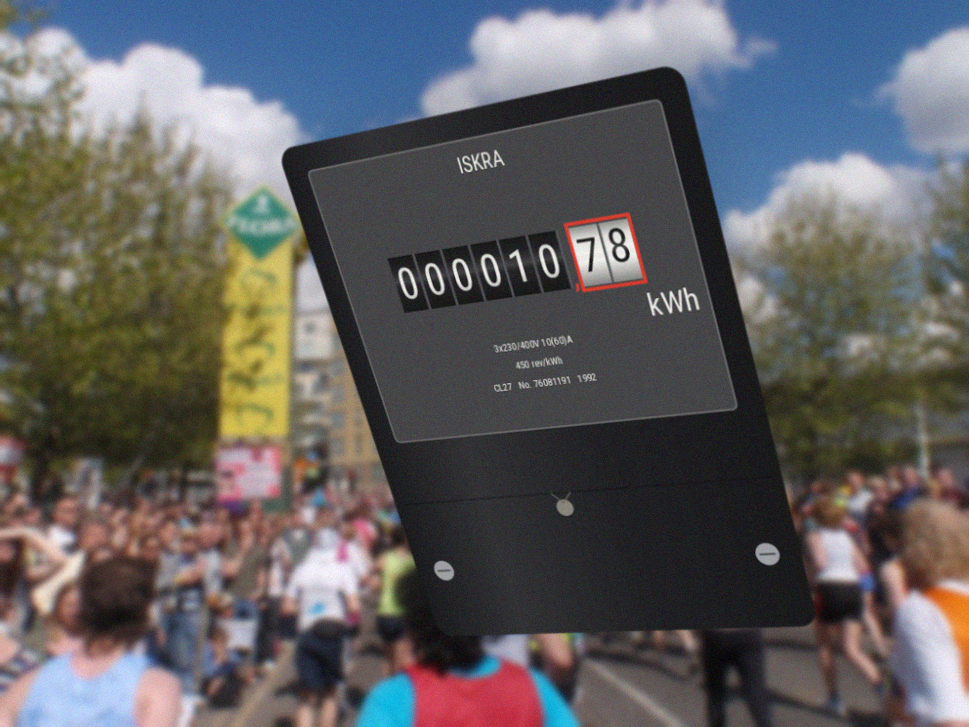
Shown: value=10.78 unit=kWh
